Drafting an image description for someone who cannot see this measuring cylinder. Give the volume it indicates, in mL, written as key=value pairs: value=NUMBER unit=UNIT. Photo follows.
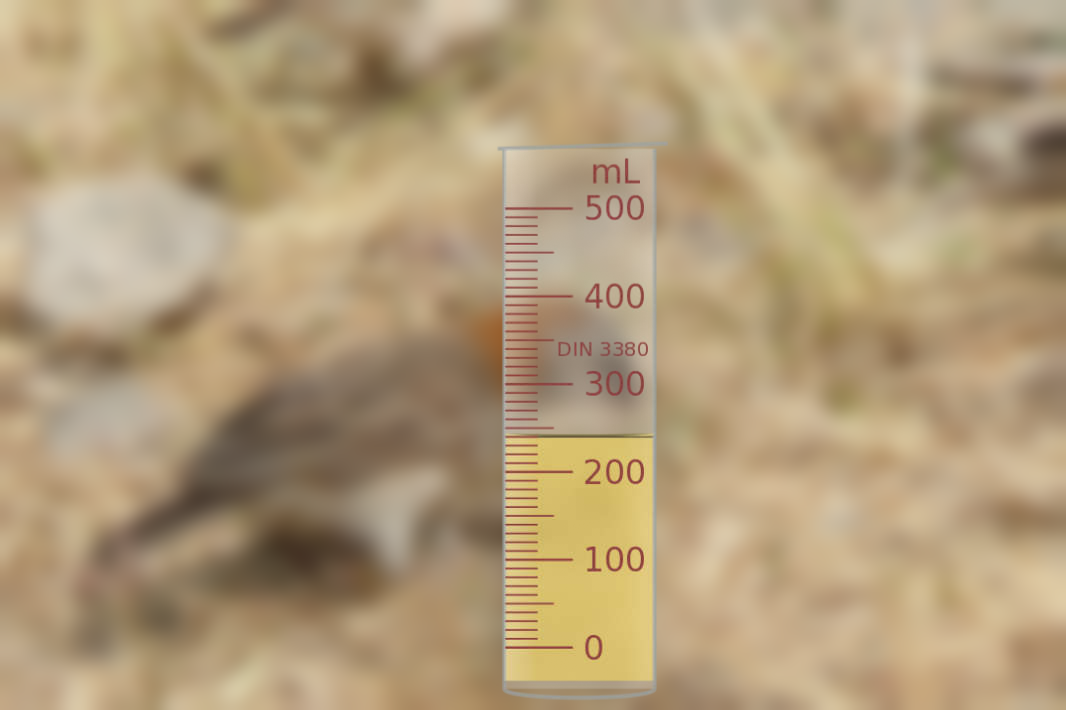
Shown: value=240 unit=mL
